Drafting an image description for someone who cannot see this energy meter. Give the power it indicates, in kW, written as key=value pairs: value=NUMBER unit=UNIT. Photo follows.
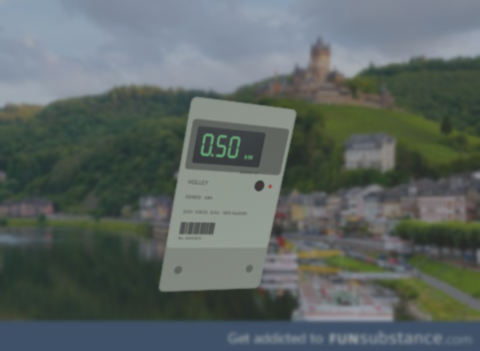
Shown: value=0.50 unit=kW
